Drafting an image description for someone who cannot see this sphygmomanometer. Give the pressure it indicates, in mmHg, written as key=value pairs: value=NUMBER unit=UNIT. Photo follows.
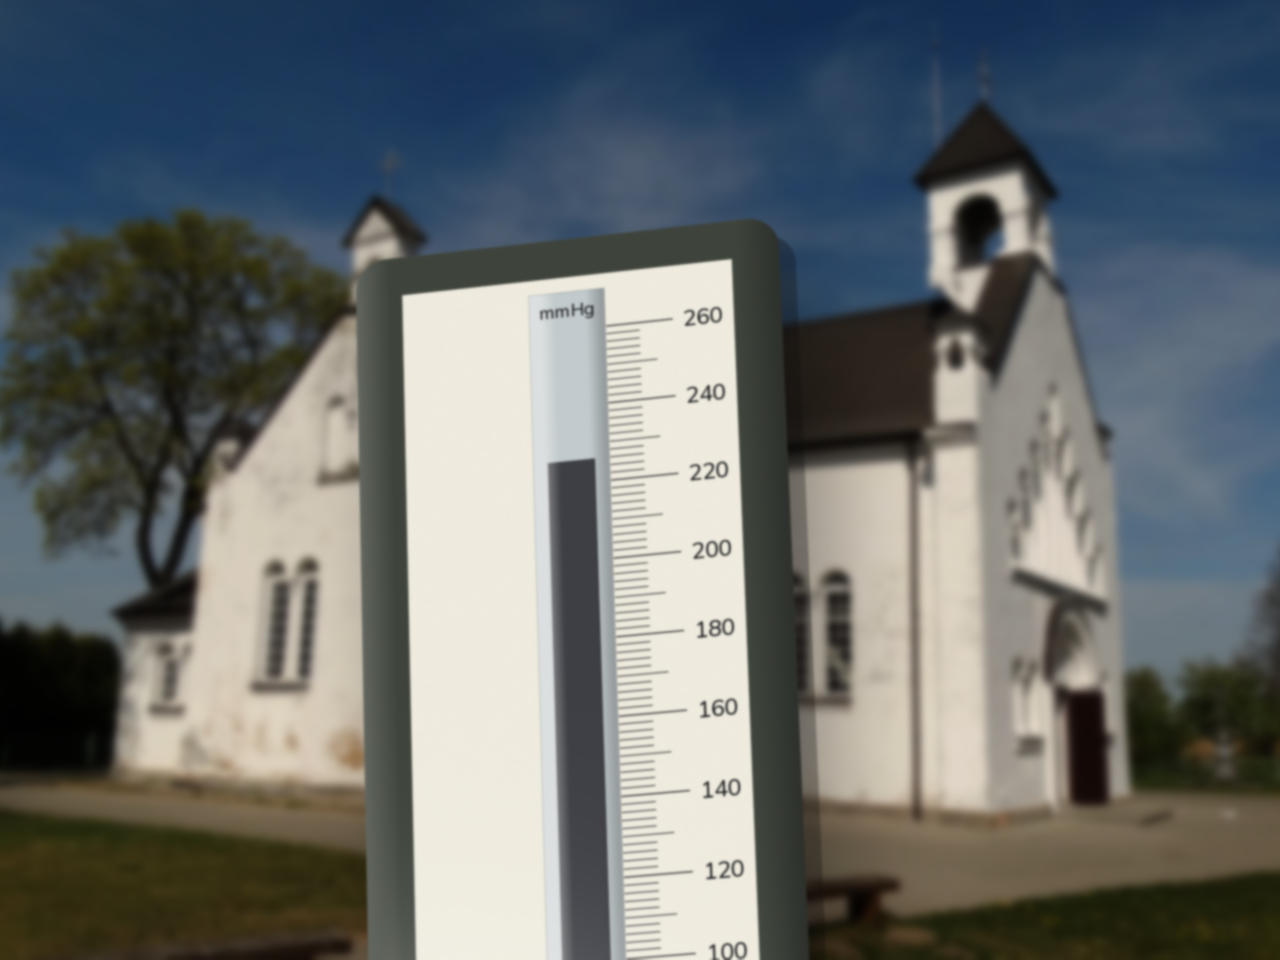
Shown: value=226 unit=mmHg
